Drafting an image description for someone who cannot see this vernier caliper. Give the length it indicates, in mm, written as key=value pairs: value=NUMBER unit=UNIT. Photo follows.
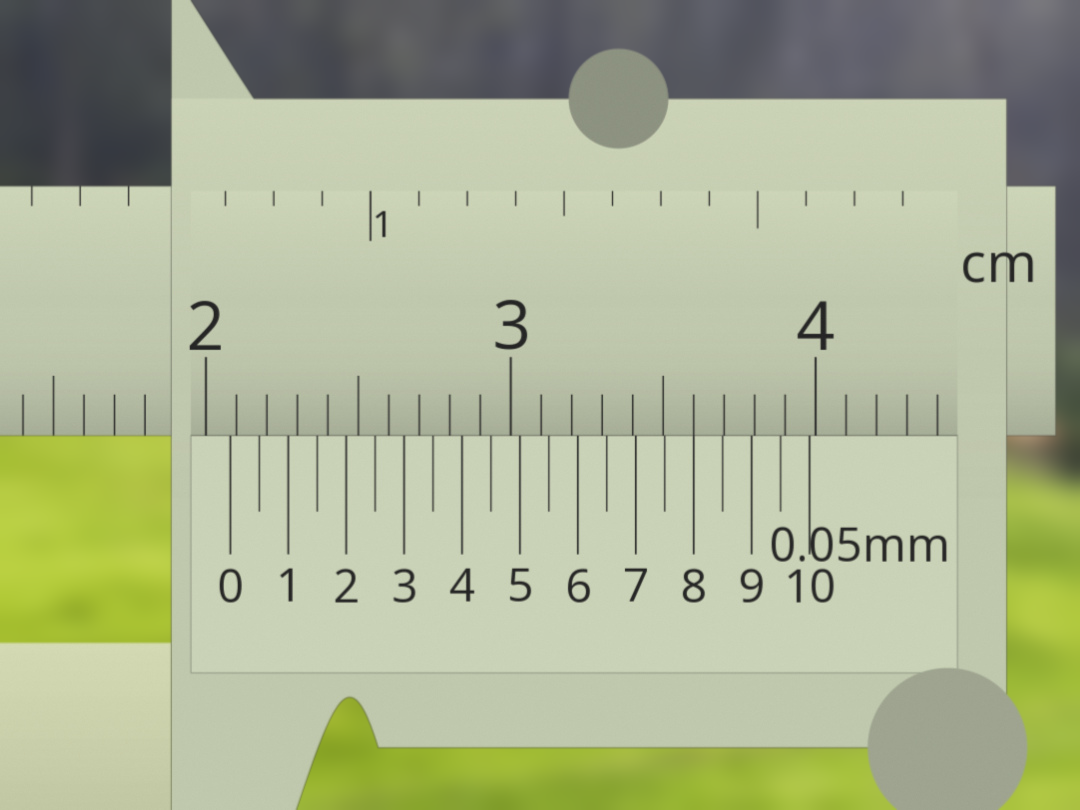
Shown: value=20.80 unit=mm
